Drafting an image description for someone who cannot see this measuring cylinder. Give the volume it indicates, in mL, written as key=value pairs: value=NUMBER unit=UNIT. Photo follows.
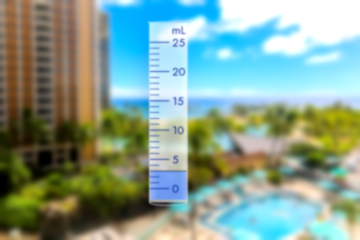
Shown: value=3 unit=mL
